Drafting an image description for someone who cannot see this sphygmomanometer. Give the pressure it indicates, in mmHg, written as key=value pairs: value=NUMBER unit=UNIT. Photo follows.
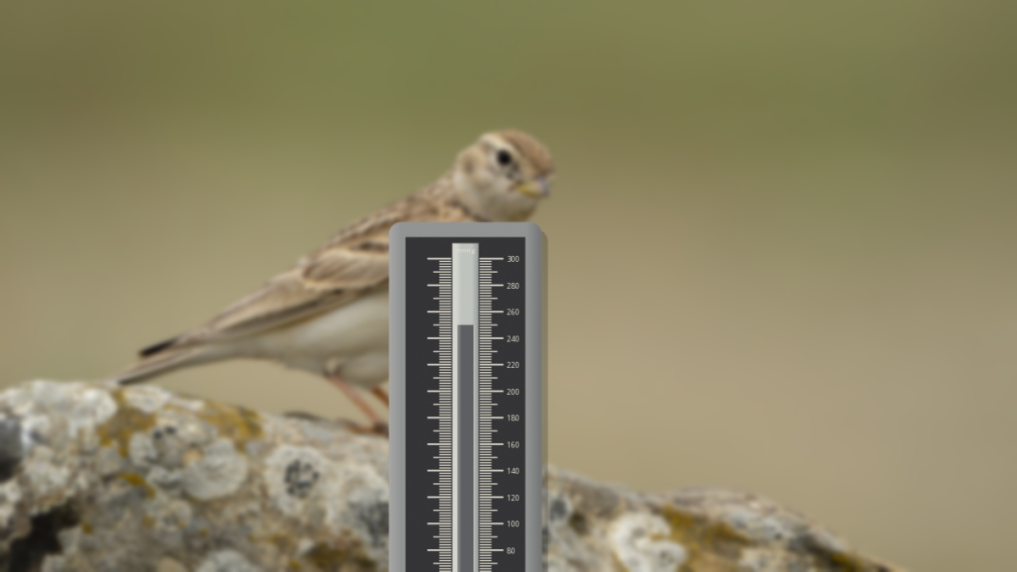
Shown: value=250 unit=mmHg
